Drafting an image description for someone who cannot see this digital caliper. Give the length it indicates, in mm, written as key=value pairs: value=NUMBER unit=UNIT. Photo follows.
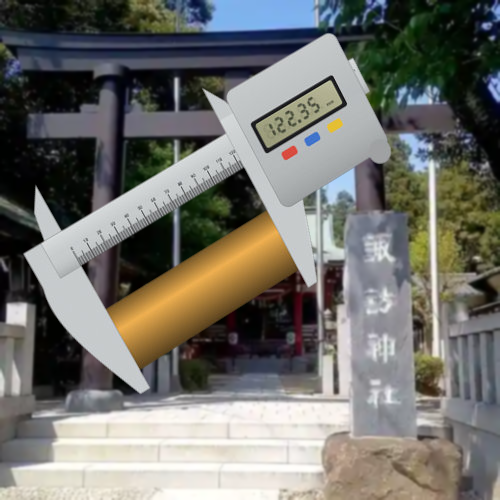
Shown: value=122.35 unit=mm
